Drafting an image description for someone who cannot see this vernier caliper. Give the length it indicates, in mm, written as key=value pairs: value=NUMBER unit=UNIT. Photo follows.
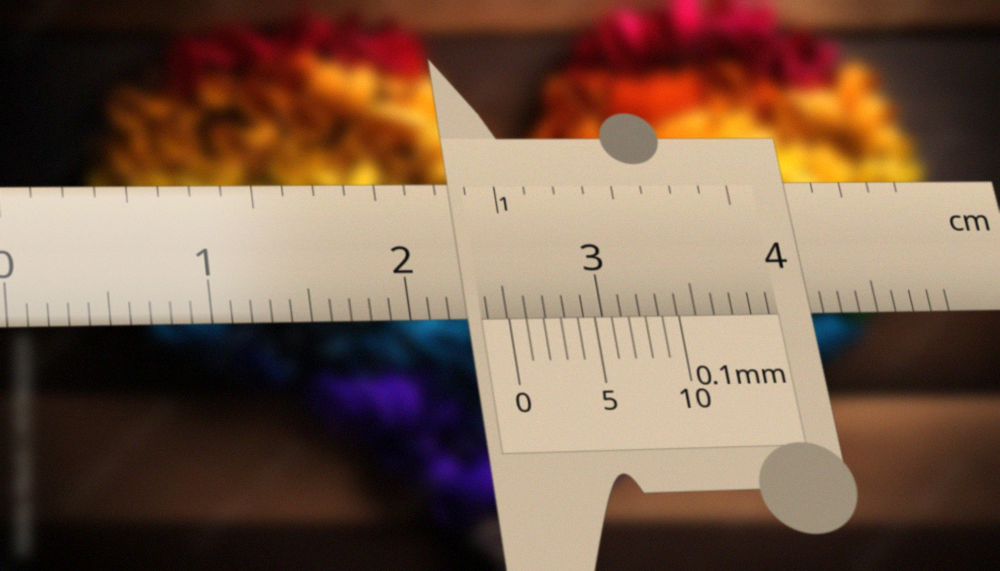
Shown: value=25.1 unit=mm
